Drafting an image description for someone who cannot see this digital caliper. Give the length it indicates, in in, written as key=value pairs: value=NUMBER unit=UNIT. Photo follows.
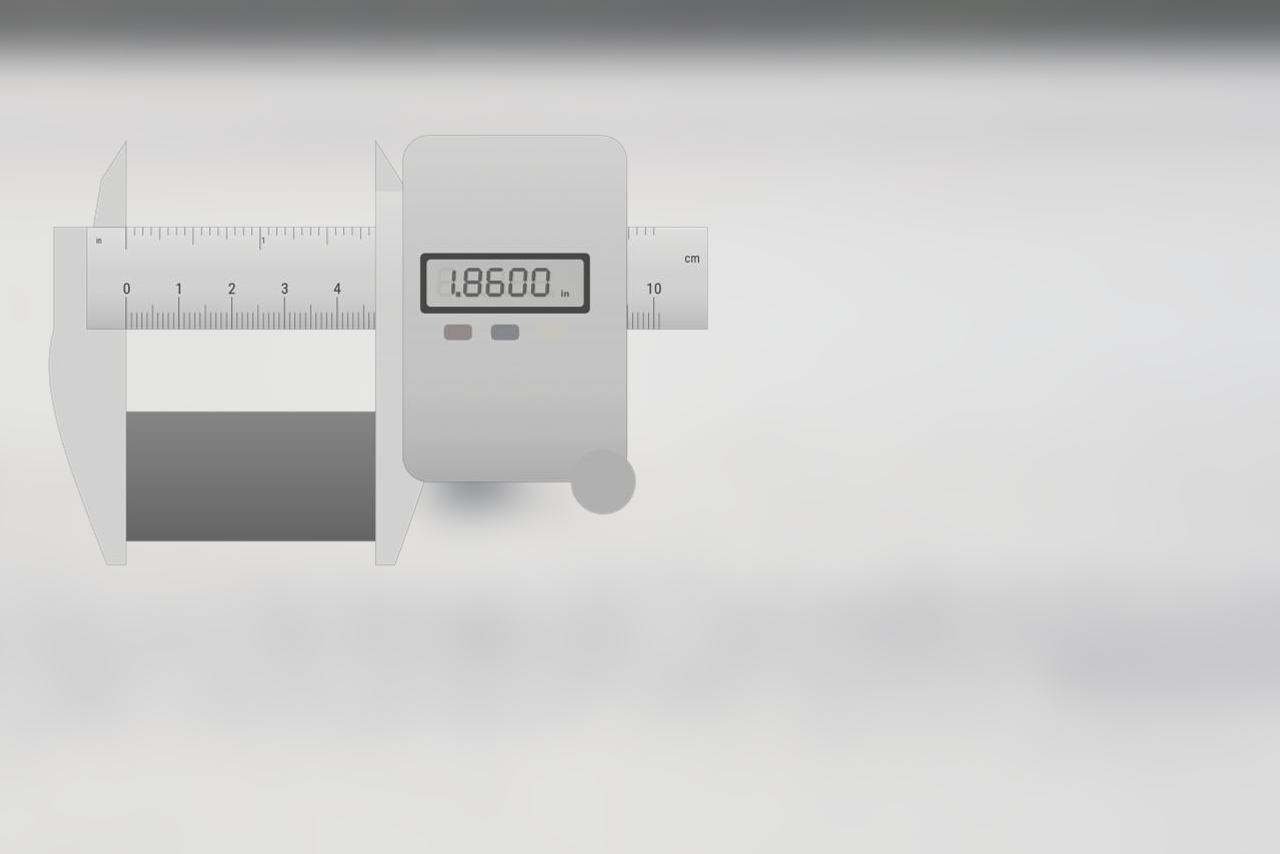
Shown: value=1.8600 unit=in
